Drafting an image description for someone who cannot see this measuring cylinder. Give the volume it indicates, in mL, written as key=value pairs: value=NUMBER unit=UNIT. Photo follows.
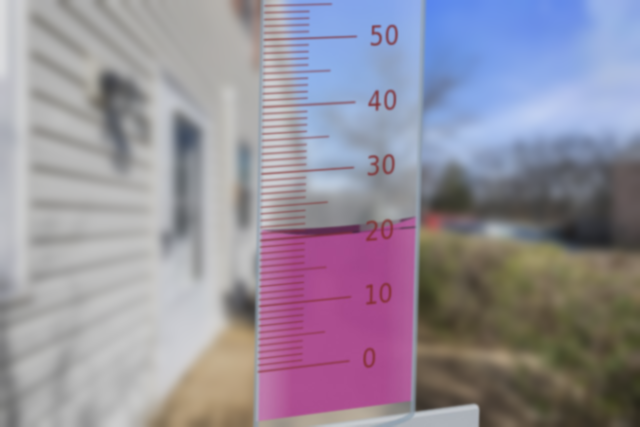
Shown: value=20 unit=mL
